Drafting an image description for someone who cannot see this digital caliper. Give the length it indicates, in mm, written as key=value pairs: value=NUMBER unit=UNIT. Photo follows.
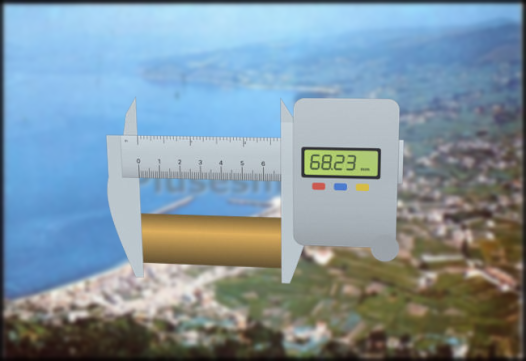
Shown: value=68.23 unit=mm
